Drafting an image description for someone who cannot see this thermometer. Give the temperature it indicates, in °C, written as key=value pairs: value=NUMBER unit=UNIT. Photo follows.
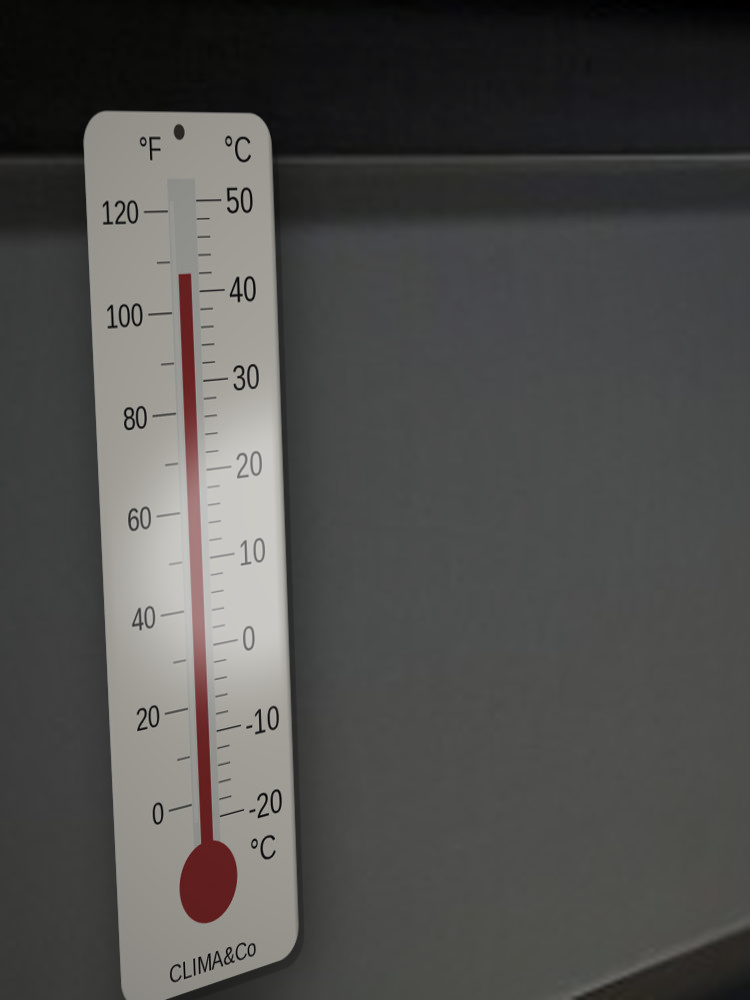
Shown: value=42 unit=°C
